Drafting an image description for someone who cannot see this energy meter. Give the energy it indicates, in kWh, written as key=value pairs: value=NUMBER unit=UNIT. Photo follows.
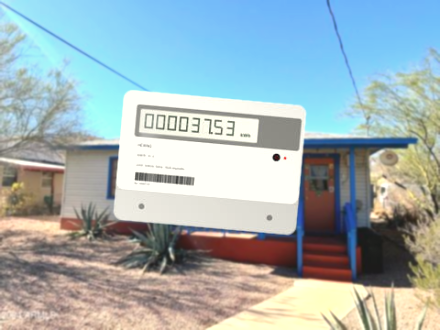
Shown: value=37.53 unit=kWh
